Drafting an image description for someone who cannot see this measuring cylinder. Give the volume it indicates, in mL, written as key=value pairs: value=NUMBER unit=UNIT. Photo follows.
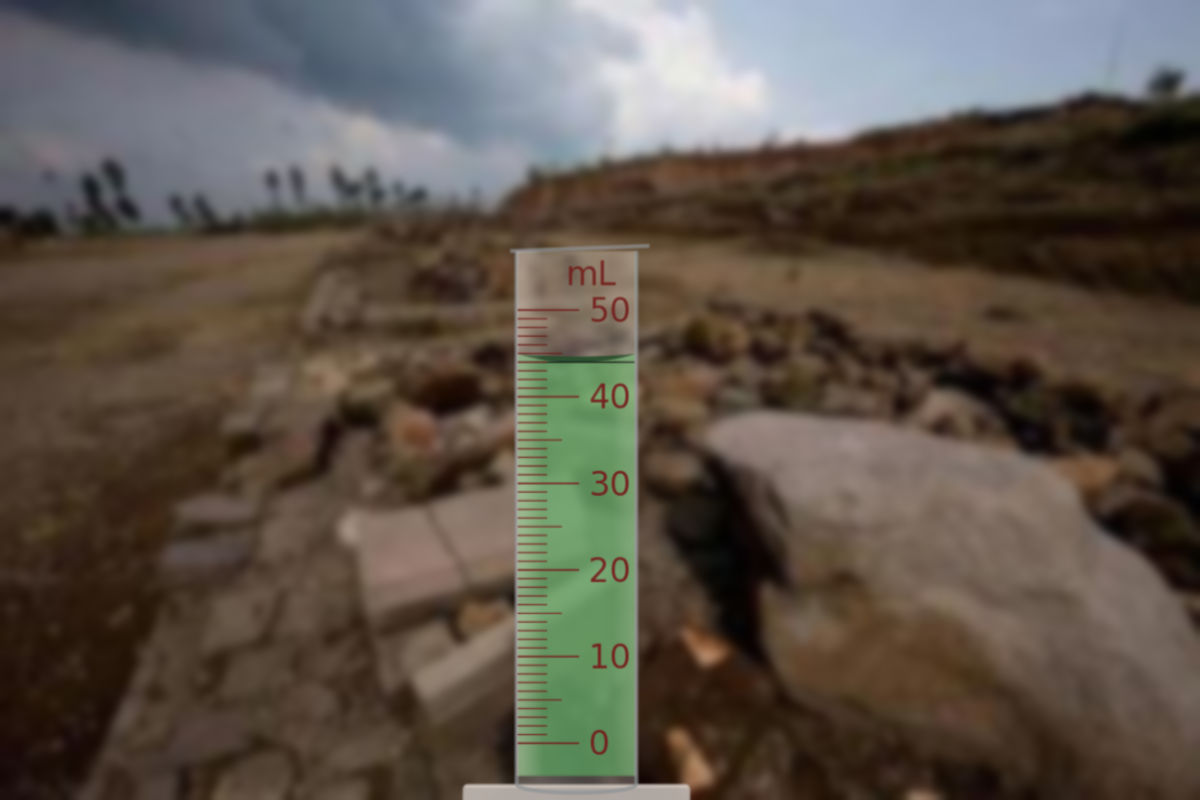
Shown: value=44 unit=mL
